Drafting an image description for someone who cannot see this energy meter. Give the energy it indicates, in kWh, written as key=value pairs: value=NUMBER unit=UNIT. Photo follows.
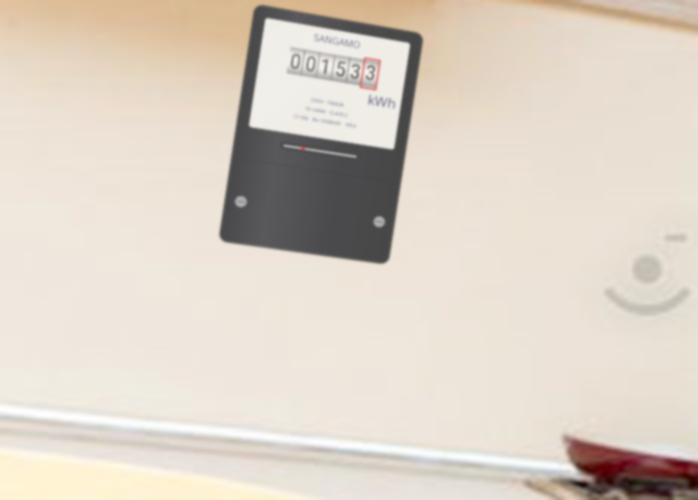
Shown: value=153.3 unit=kWh
